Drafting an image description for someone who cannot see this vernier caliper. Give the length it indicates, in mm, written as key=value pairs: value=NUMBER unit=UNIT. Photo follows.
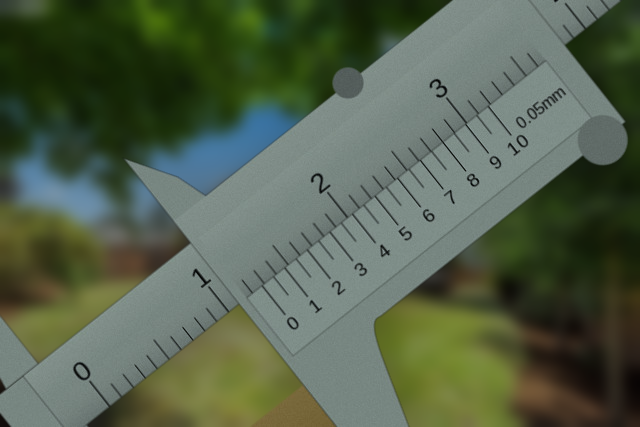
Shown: value=12.8 unit=mm
